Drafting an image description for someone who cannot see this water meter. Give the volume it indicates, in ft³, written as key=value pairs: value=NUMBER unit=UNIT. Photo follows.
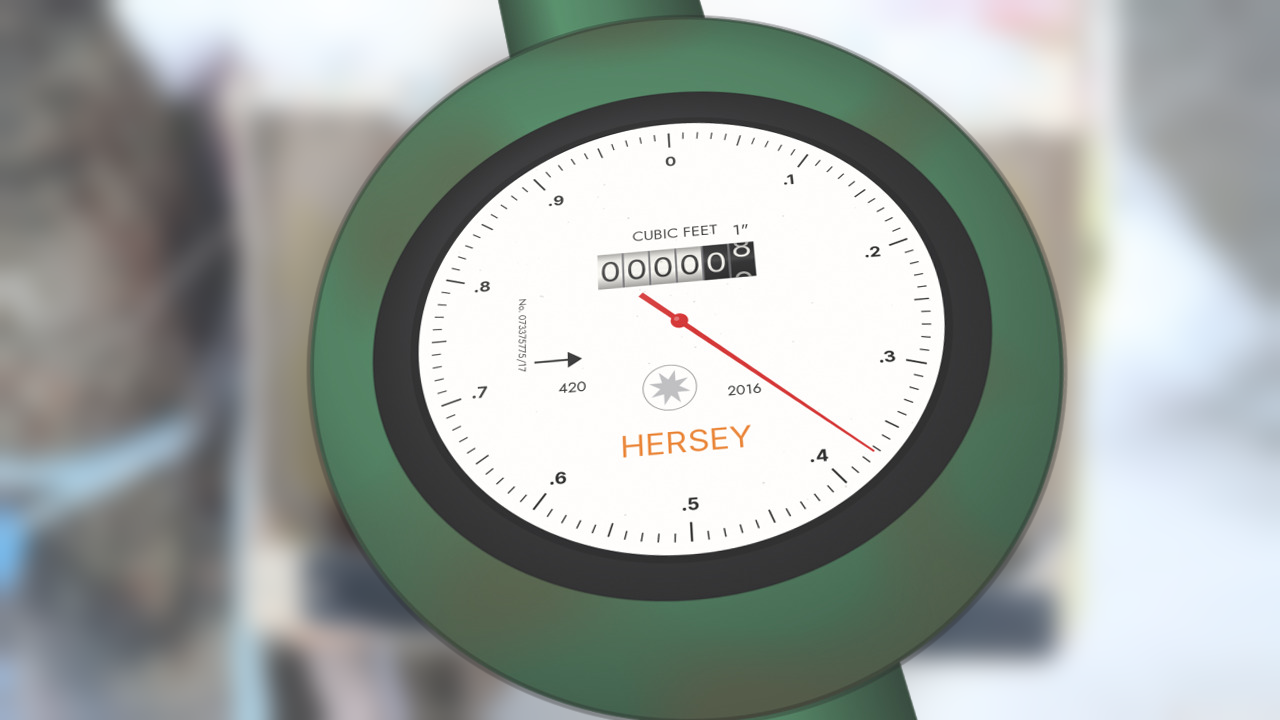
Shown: value=8.37 unit=ft³
